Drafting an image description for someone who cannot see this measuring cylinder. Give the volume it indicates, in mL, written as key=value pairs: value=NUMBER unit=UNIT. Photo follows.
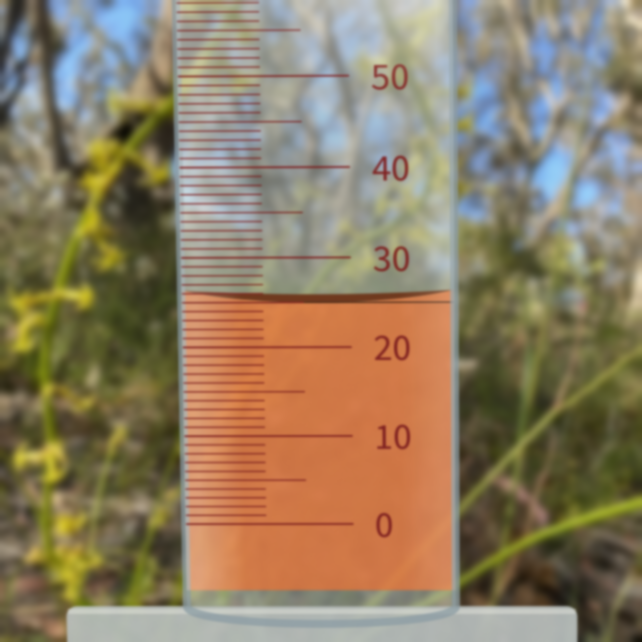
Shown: value=25 unit=mL
